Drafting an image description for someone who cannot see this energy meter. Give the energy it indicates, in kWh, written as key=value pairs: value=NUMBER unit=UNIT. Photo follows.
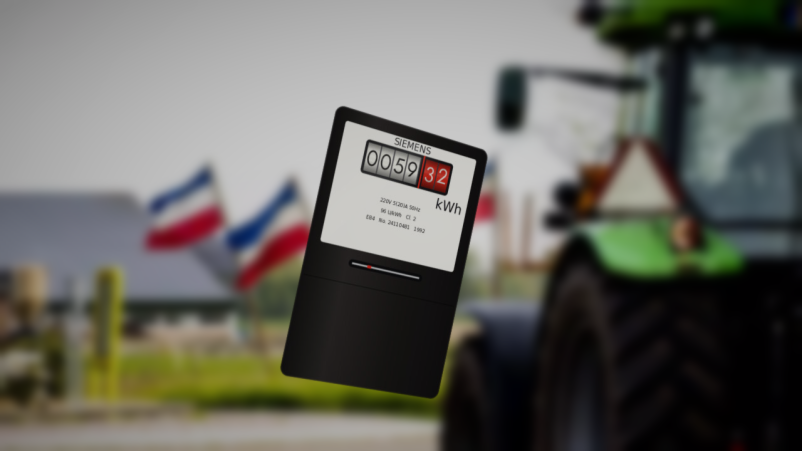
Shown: value=59.32 unit=kWh
